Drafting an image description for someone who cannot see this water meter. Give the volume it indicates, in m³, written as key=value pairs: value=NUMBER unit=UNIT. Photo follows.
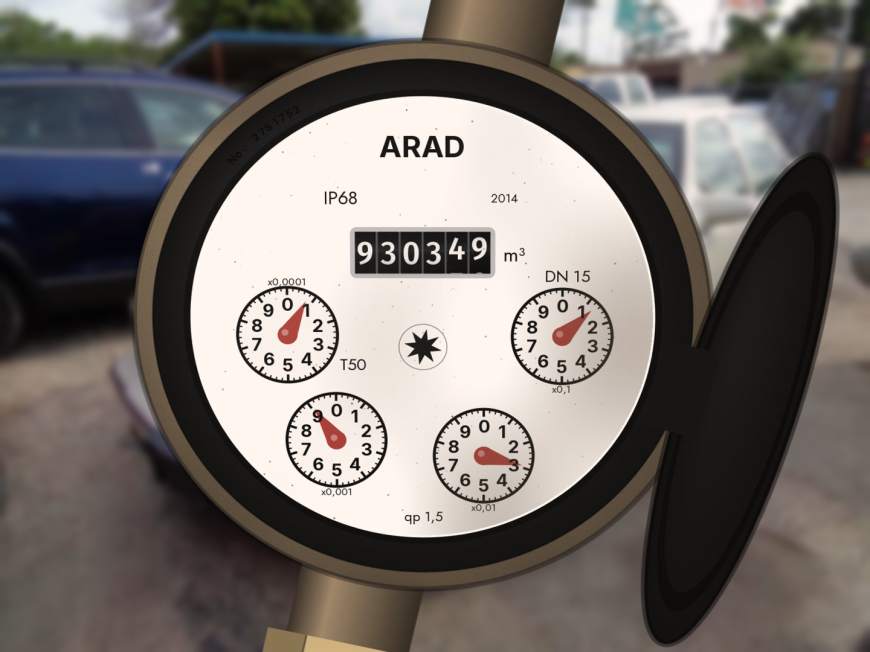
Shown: value=930349.1290 unit=m³
